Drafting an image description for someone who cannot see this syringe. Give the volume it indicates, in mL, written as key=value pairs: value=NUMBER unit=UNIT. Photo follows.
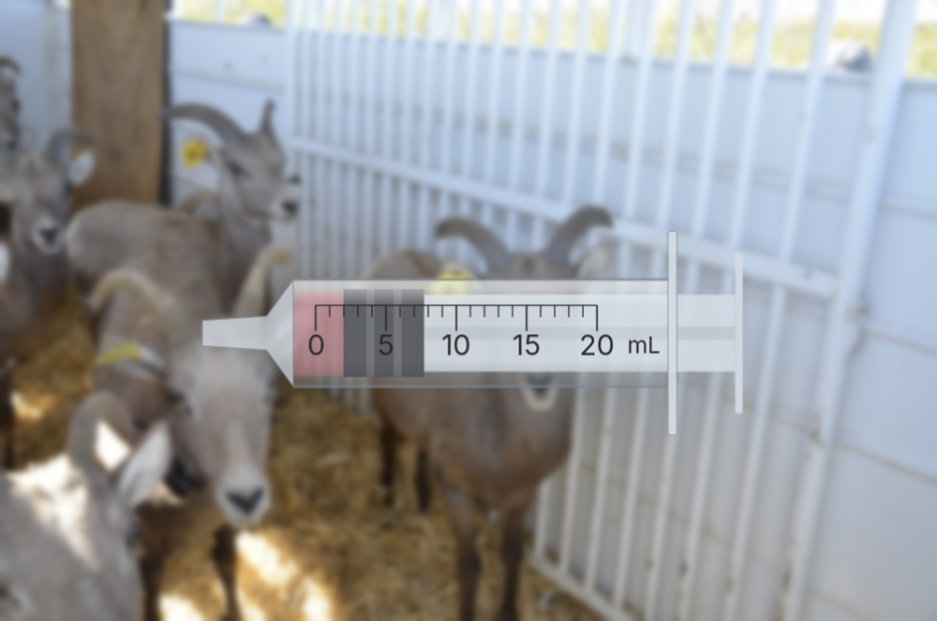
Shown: value=2 unit=mL
